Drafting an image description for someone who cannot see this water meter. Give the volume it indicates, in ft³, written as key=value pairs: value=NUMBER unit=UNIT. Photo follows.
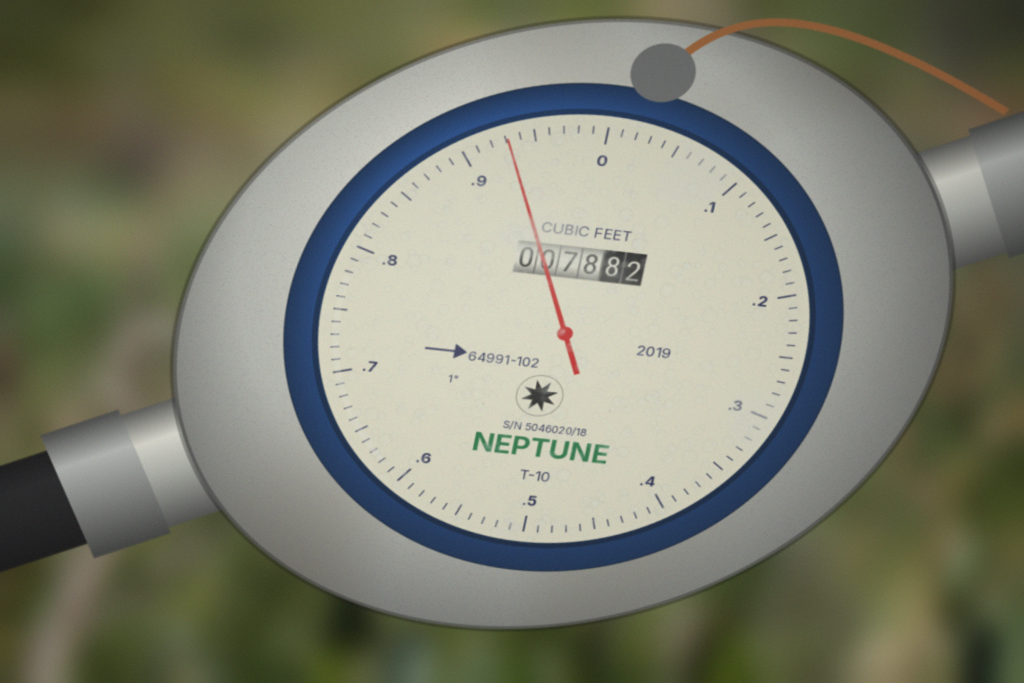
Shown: value=7881.93 unit=ft³
